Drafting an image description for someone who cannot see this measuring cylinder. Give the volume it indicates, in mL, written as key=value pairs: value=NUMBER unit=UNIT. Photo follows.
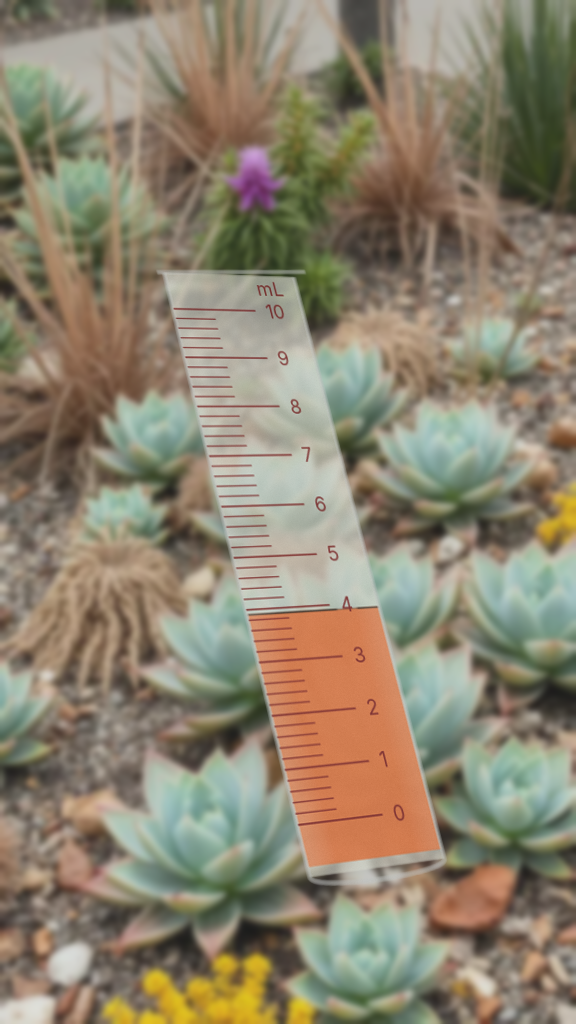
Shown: value=3.9 unit=mL
